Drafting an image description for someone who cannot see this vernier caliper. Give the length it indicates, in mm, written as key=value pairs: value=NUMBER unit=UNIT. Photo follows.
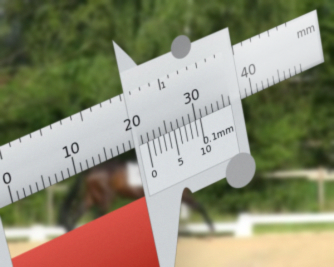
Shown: value=21.8 unit=mm
